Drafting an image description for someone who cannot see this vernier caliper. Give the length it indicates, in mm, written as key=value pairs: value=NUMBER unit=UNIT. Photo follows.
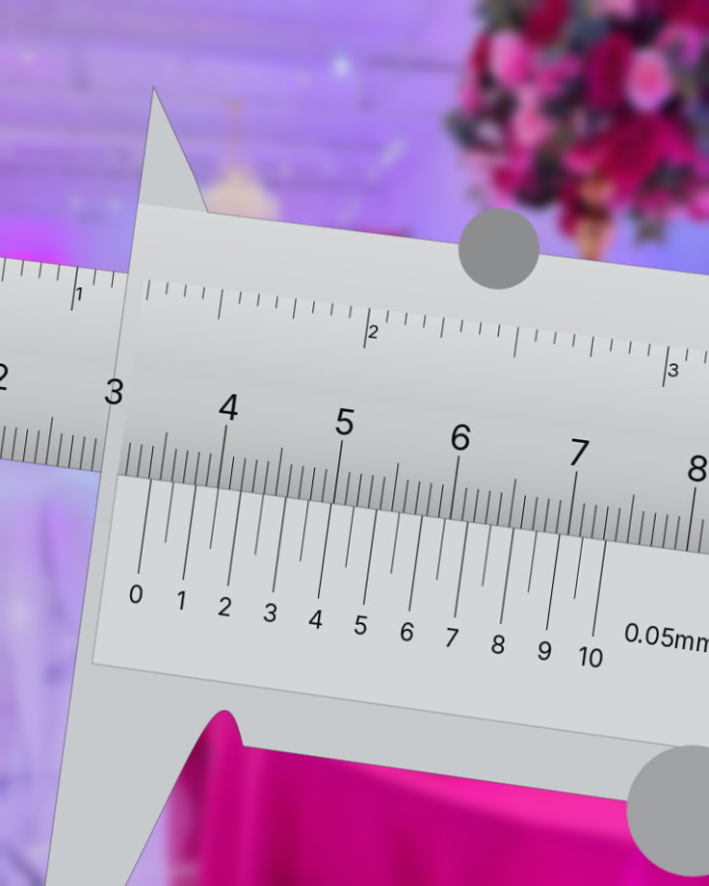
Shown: value=34.2 unit=mm
